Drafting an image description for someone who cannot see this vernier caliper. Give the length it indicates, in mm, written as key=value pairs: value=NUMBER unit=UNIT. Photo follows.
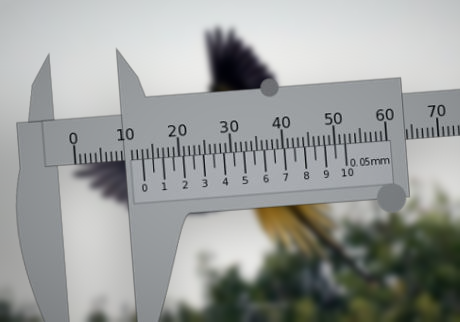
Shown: value=13.0 unit=mm
